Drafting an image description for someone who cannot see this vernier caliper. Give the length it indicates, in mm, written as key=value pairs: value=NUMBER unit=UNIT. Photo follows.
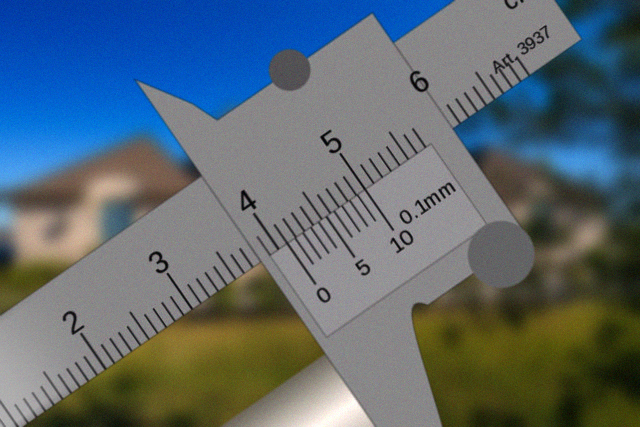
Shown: value=41.0 unit=mm
